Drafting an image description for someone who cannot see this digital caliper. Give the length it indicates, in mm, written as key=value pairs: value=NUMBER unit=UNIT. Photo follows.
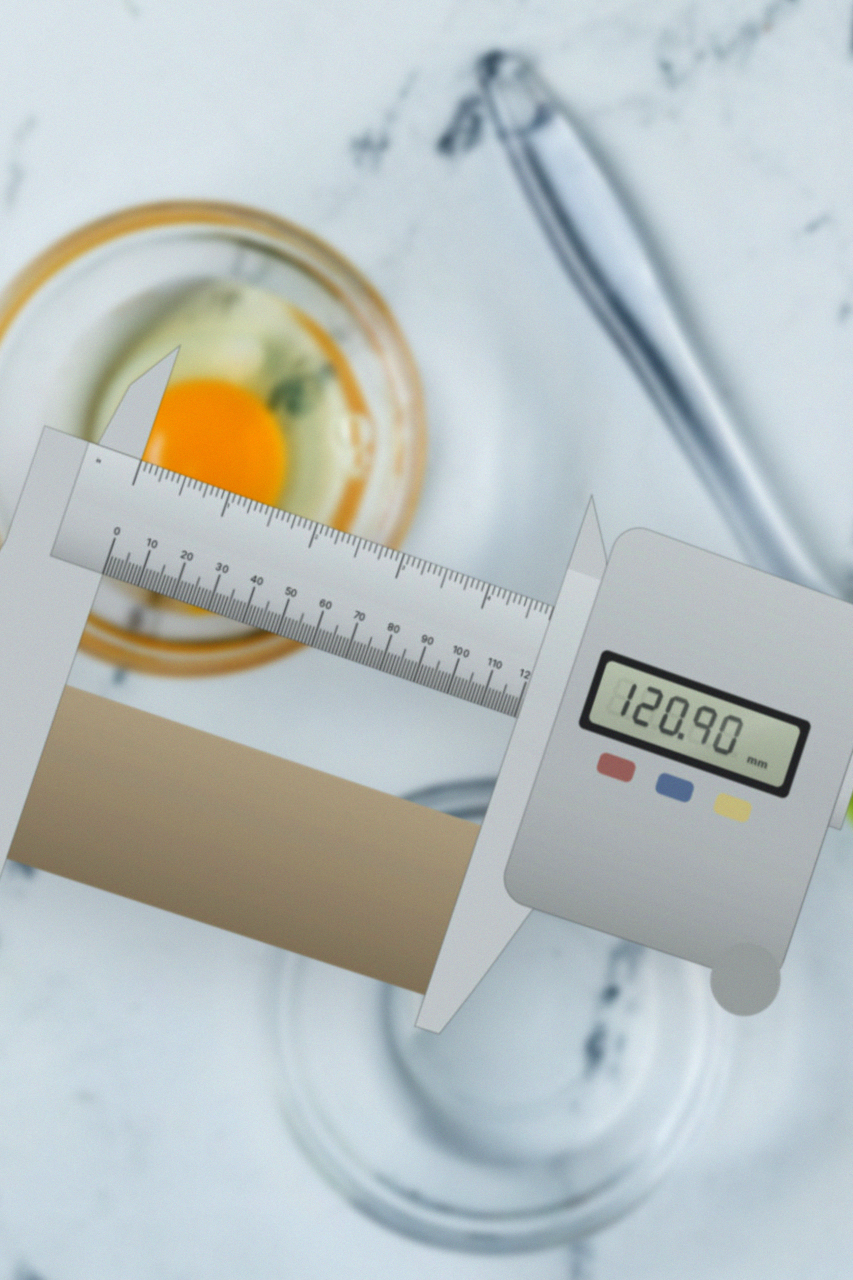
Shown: value=120.90 unit=mm
